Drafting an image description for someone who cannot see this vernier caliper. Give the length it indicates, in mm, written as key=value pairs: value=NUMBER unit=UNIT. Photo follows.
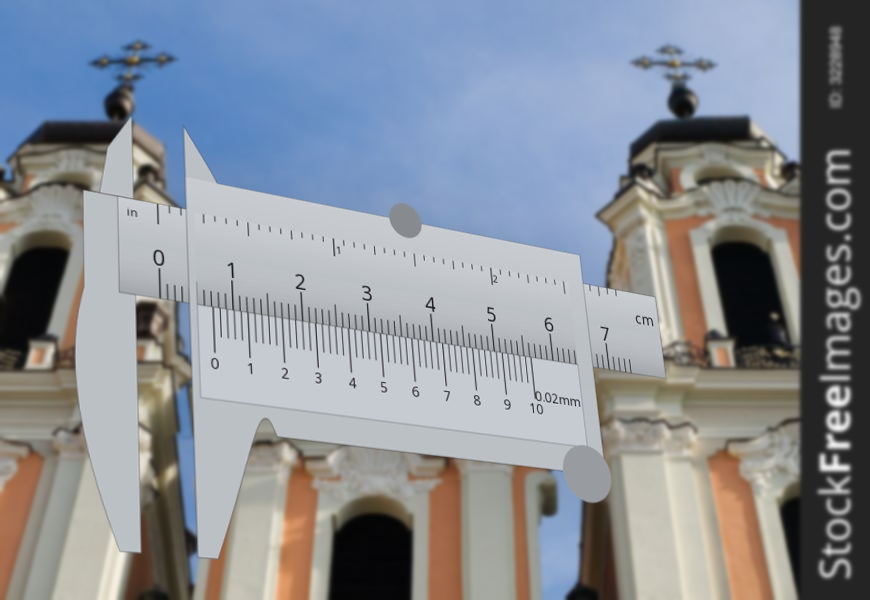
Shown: value=7.2 unit=mm
